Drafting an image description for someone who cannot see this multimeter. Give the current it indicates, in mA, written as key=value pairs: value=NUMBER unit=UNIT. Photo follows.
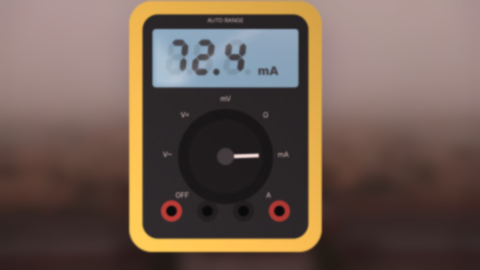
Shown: value=72.4 unit=mA
